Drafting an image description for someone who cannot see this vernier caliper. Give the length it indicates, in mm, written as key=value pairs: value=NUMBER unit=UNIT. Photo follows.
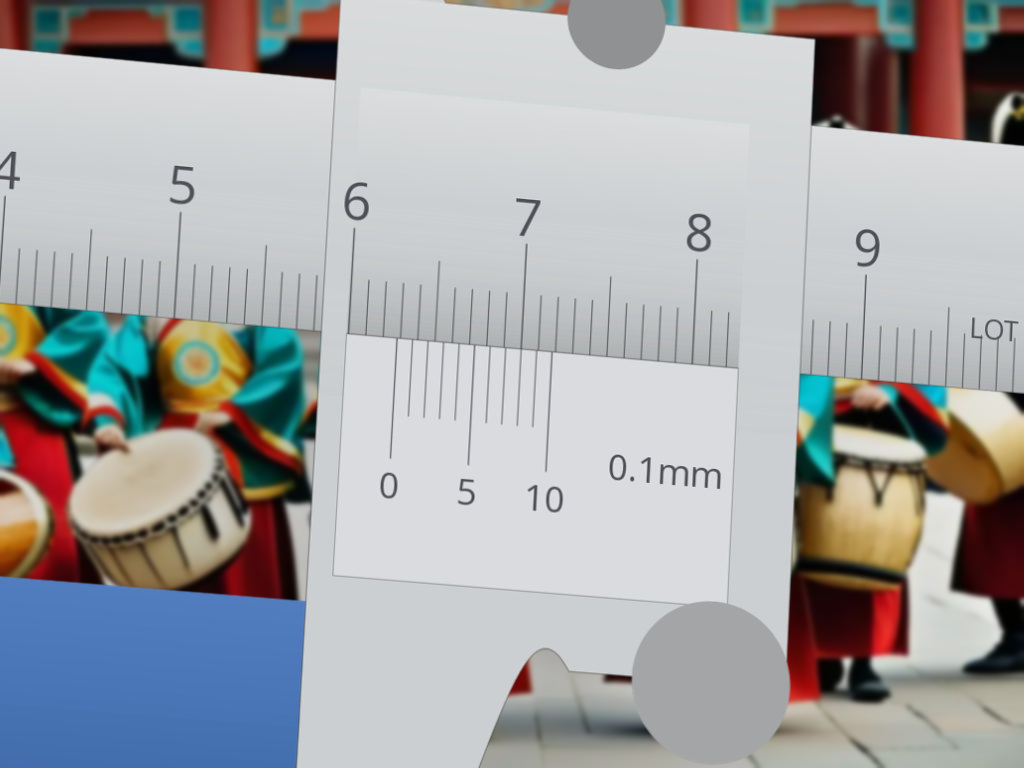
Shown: value=62.8 unit=mm
